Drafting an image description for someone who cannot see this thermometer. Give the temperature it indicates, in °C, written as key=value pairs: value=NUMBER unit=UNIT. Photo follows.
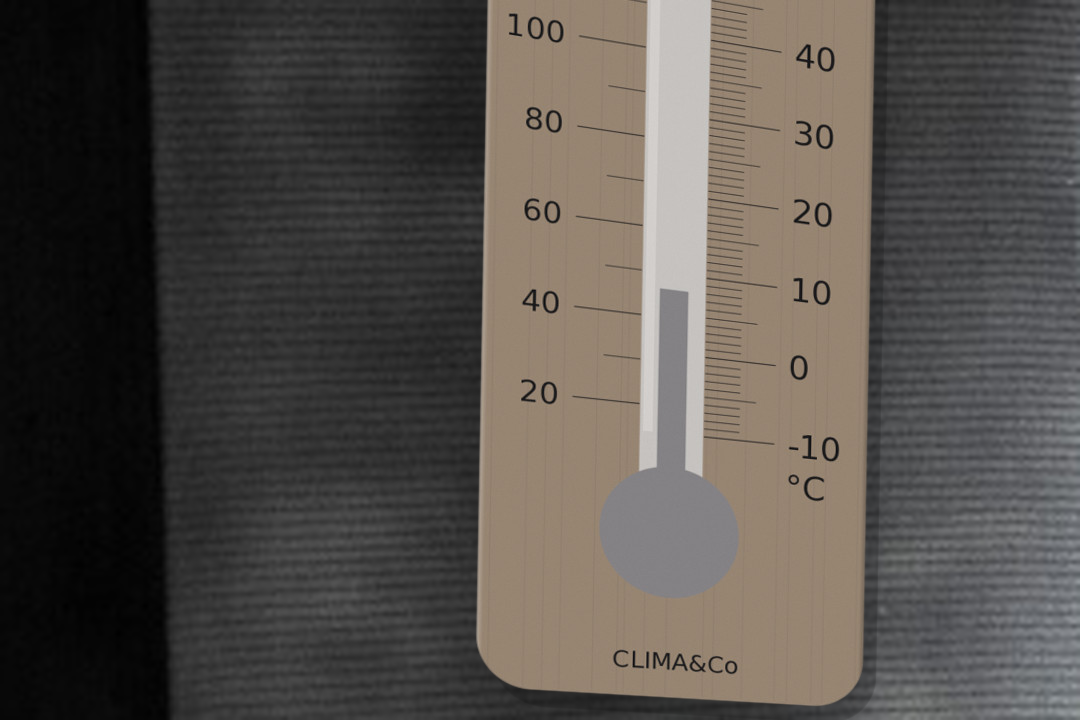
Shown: value=8 unit=°C
